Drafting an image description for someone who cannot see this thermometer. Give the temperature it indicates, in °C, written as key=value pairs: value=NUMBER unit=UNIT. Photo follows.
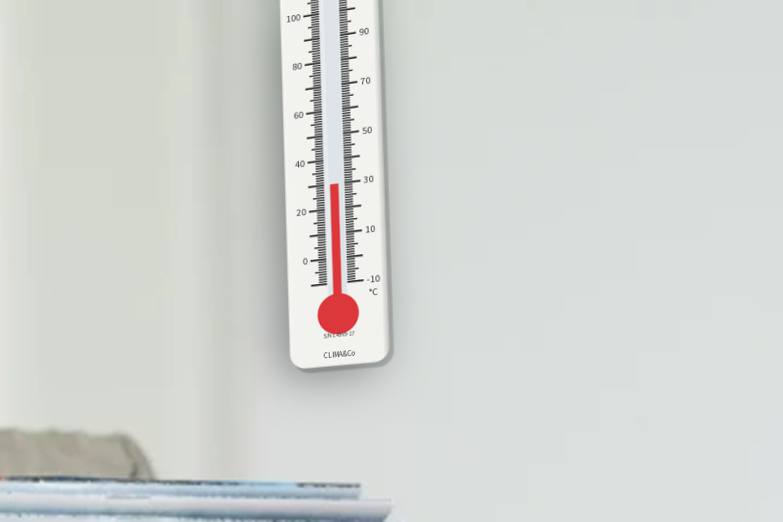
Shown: value=30 unit=°C
